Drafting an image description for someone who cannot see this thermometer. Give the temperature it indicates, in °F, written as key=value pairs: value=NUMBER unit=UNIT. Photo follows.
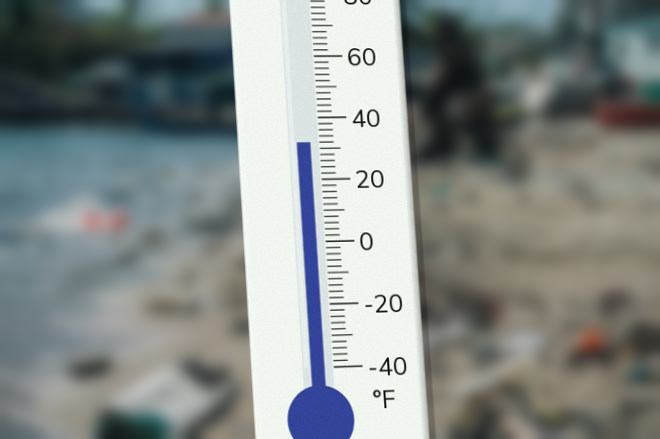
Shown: value=32 unit=°F
